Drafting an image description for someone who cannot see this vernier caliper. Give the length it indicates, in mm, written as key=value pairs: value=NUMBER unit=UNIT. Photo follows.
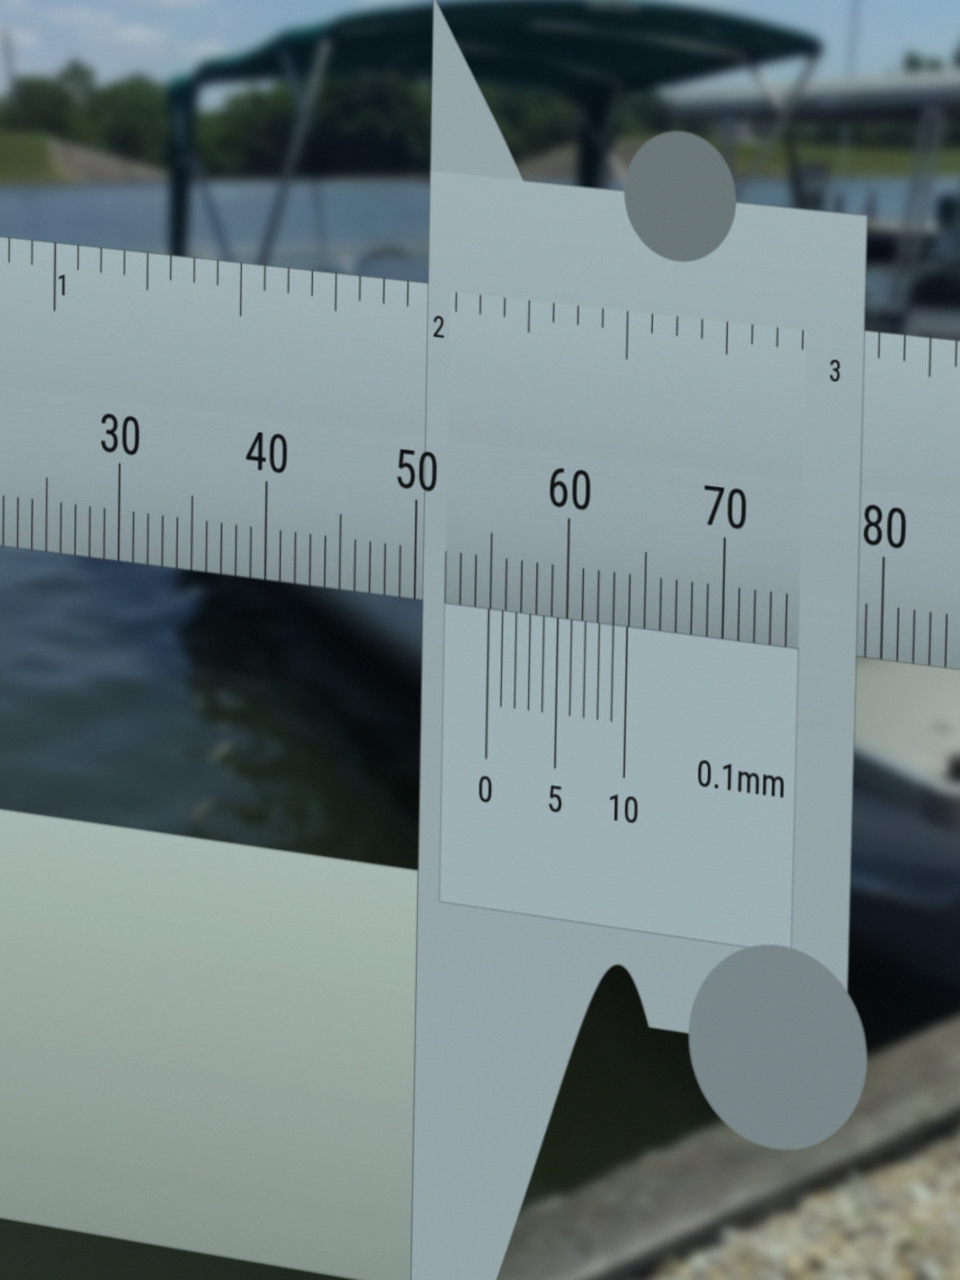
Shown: value=54.9 unit=mm
